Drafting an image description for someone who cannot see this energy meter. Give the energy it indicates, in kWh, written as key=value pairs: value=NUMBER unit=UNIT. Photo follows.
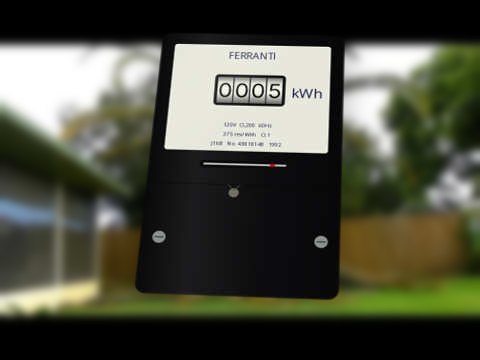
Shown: value=5 unit=kWh
